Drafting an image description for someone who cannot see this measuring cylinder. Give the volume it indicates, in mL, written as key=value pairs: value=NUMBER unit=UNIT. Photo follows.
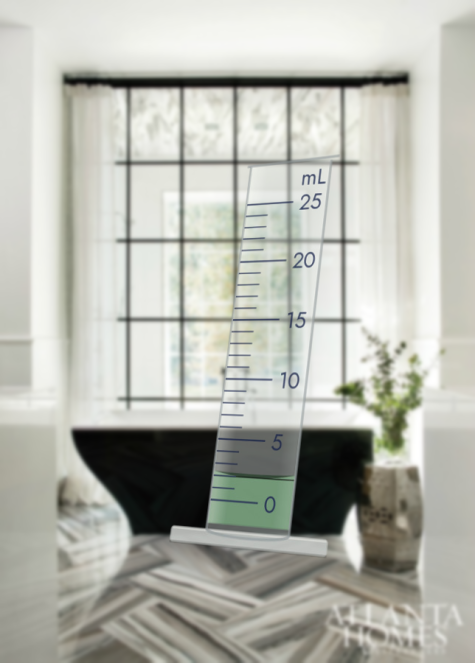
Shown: value=2 unit=mL
